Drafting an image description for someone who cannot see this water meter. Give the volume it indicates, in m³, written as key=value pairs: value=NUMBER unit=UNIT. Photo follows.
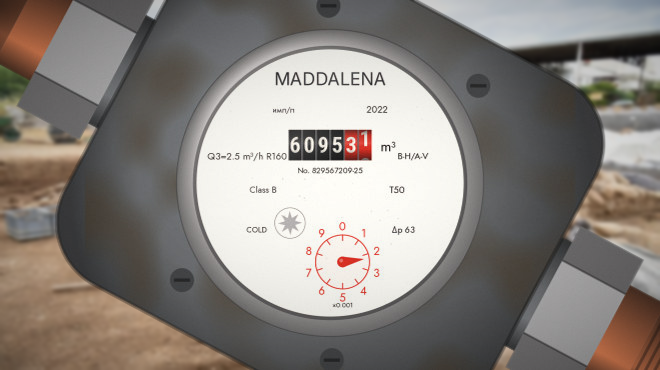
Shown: value=6095.312 unit=m³
